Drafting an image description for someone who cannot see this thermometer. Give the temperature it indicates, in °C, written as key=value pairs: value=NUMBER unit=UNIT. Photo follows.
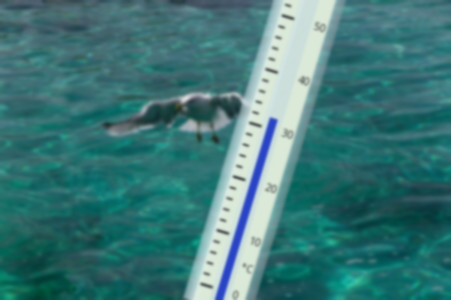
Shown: value=32 unit=°C
